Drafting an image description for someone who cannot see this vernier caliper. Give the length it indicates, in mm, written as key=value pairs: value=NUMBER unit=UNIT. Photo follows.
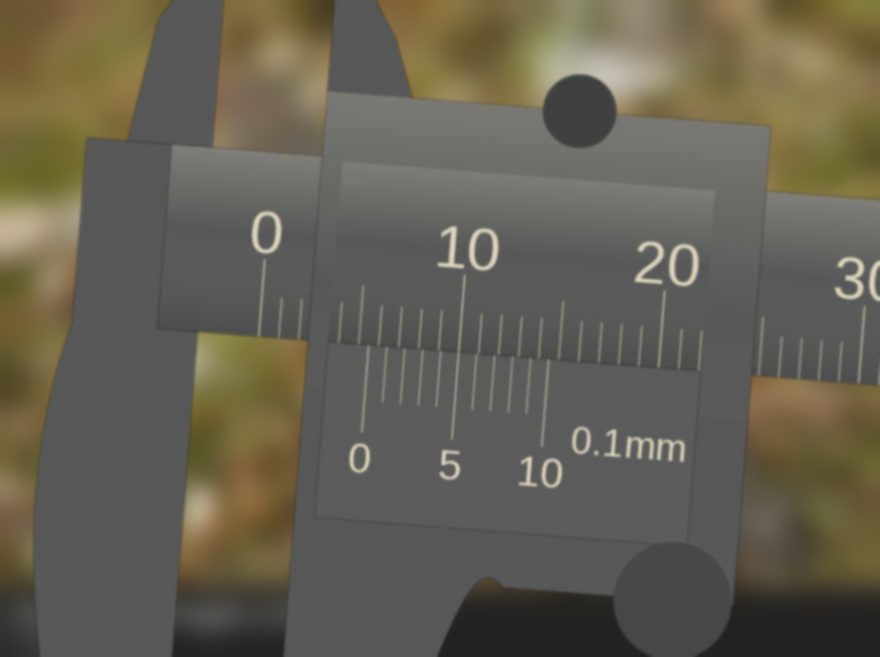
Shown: value=5.5 unit=mm
